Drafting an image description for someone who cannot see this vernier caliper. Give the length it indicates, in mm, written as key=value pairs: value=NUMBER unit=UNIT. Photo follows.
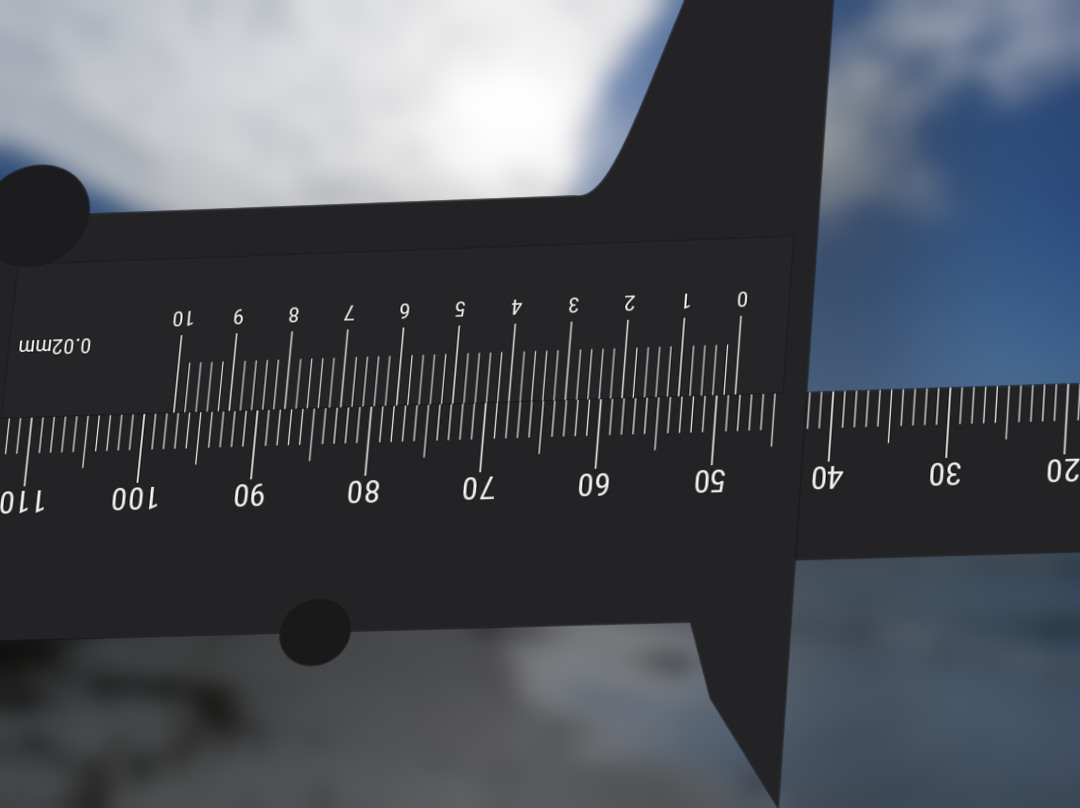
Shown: value=48.4 unit=mm
